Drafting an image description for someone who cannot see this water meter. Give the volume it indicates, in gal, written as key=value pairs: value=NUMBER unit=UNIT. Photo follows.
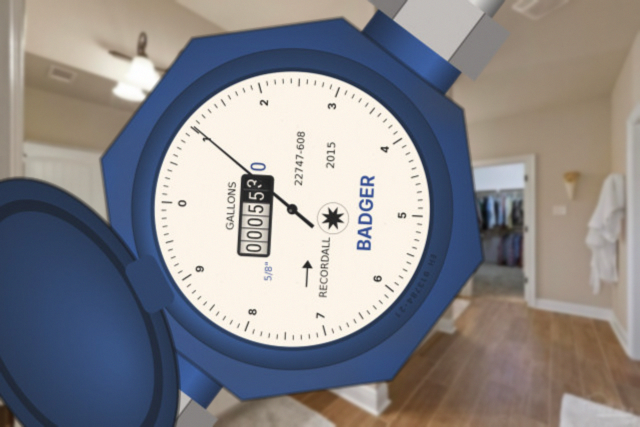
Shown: value=5531.0 unit=gal
